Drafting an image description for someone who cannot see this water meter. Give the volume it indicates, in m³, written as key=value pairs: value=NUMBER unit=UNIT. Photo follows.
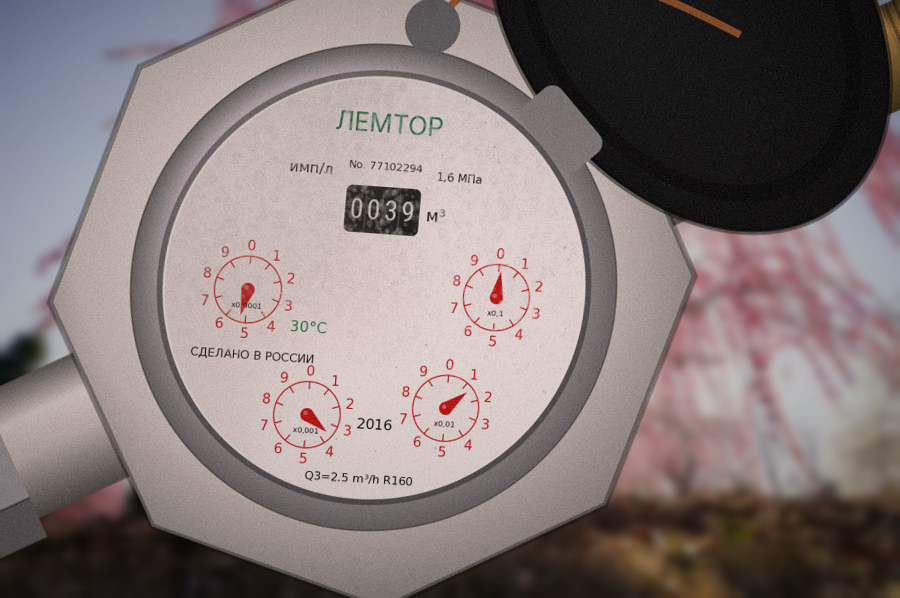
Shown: value=39.0135 unit=m³
